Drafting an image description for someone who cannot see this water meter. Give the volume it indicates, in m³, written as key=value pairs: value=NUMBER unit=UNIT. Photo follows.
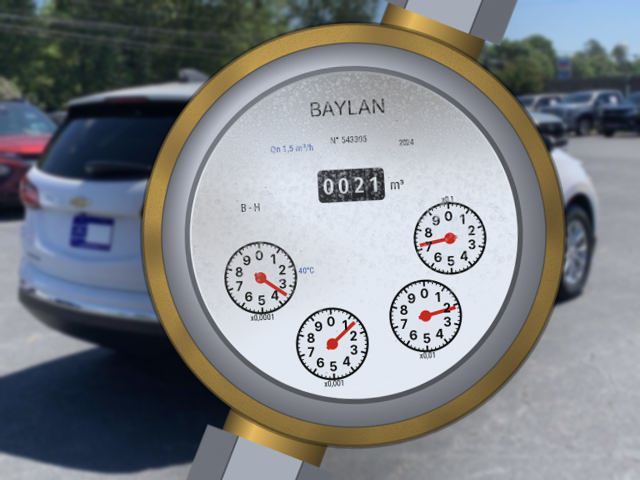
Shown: value=21.7213 unit=m³
